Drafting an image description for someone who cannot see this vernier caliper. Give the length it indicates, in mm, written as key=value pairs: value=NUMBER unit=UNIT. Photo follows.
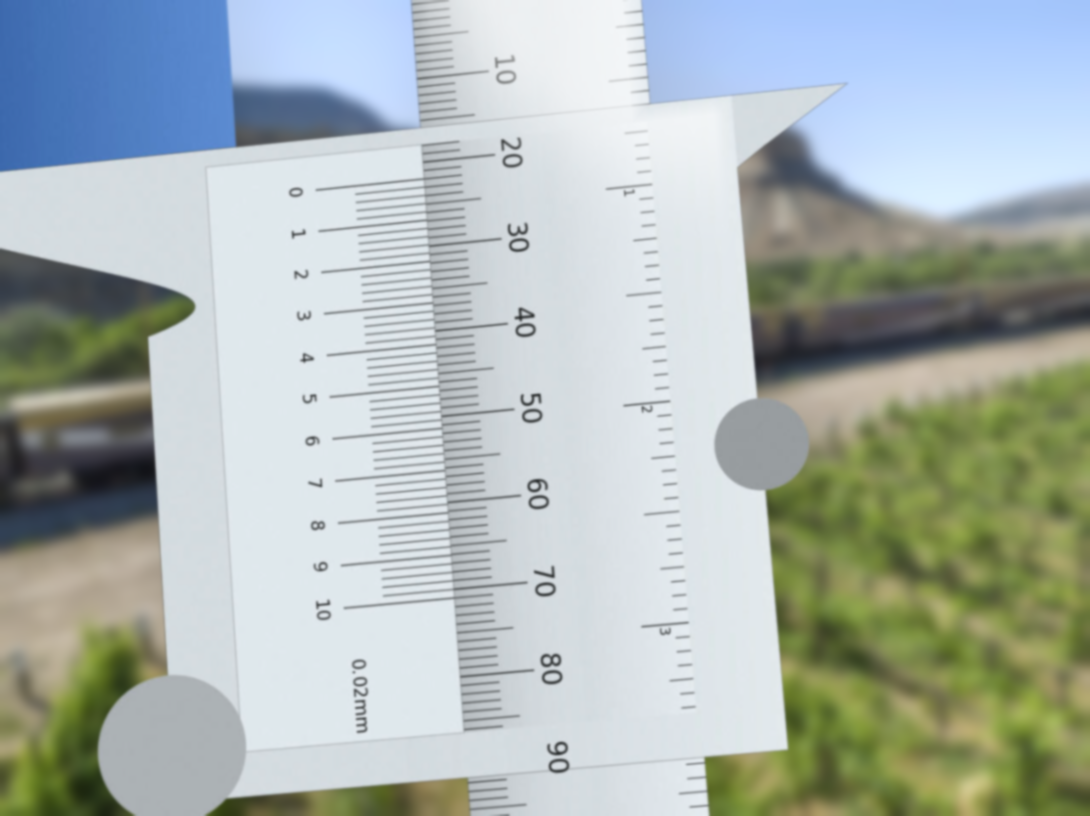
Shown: value=22.0 unit=mm
